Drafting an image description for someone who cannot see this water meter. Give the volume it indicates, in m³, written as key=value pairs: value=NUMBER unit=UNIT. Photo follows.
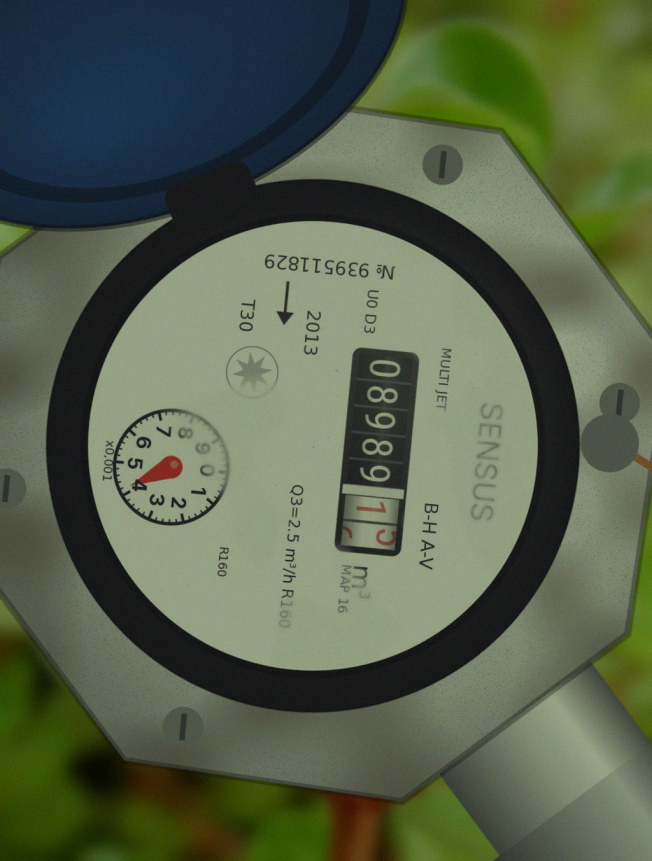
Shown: value=8989.154 unit=m³
